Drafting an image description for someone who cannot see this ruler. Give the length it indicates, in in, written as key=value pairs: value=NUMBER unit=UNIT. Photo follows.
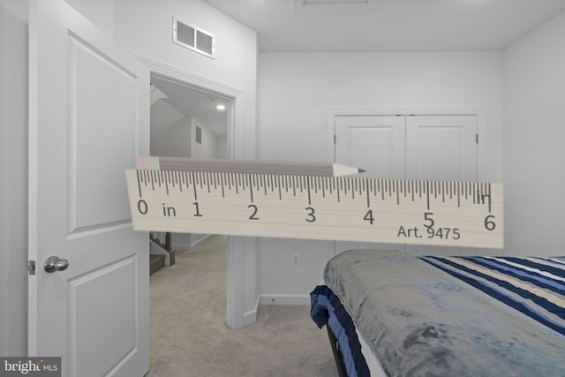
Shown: value=4 unit=in
